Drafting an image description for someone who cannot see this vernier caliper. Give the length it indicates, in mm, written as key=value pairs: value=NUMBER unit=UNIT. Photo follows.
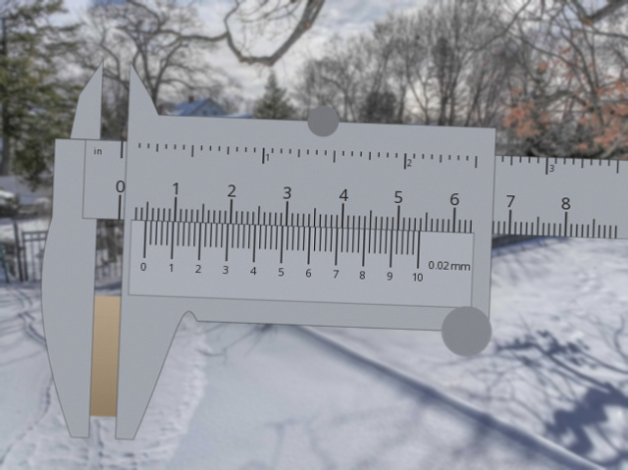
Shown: value=4.8 unit=mm
